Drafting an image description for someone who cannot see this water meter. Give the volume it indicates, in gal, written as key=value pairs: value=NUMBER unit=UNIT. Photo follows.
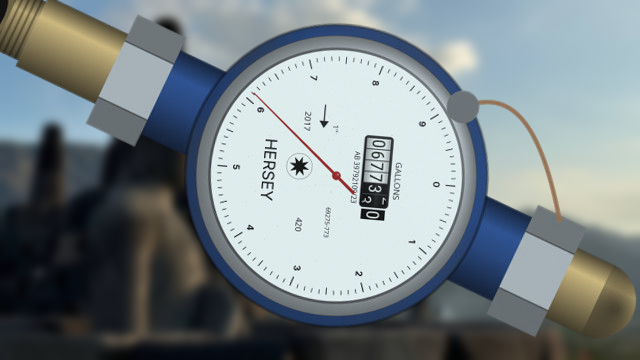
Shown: value=677326.1 unit=gal
